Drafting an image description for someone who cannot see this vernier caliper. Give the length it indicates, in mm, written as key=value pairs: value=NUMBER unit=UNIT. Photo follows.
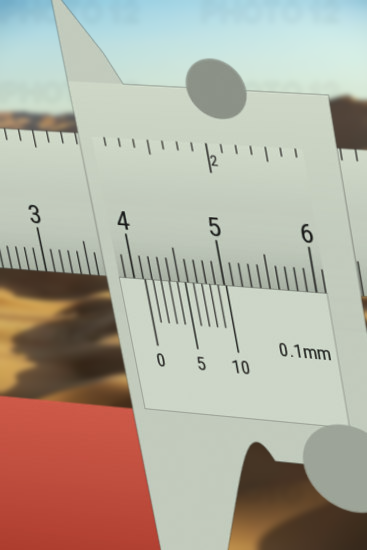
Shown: value=41.2 unit=mm
